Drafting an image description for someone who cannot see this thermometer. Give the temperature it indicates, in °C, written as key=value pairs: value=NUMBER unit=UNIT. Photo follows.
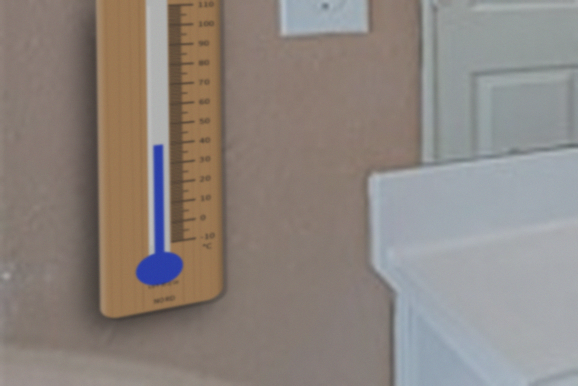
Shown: value=40 unit=°C
